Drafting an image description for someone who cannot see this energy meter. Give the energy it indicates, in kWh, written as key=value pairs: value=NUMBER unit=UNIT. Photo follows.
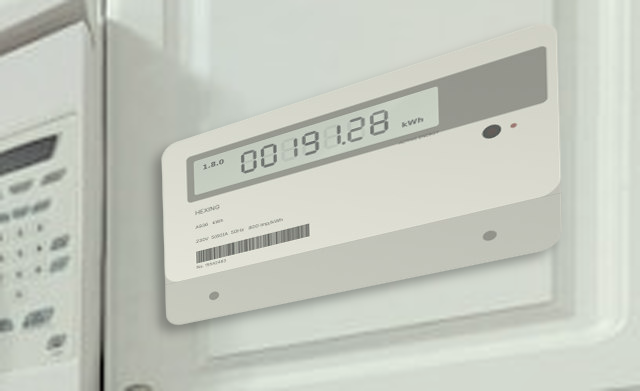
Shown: value=191.28 unit=kWh
